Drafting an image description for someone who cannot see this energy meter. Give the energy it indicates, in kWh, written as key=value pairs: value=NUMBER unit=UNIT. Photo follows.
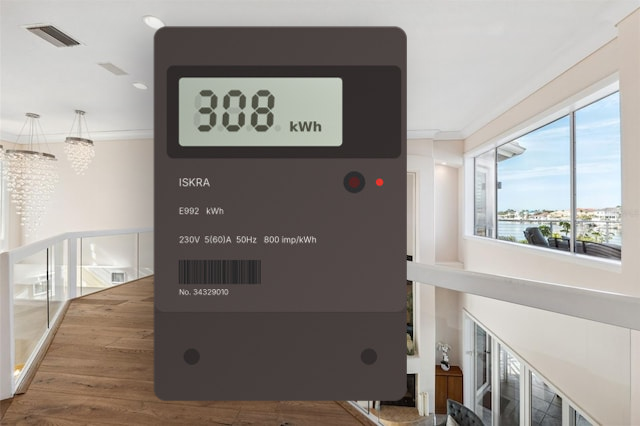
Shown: value=308 unit=kWh
